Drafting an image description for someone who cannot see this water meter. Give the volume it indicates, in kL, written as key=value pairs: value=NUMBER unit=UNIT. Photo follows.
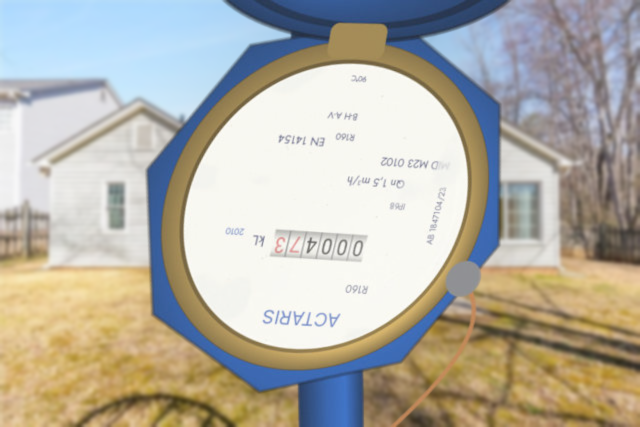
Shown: value=4.73 unit=kL
